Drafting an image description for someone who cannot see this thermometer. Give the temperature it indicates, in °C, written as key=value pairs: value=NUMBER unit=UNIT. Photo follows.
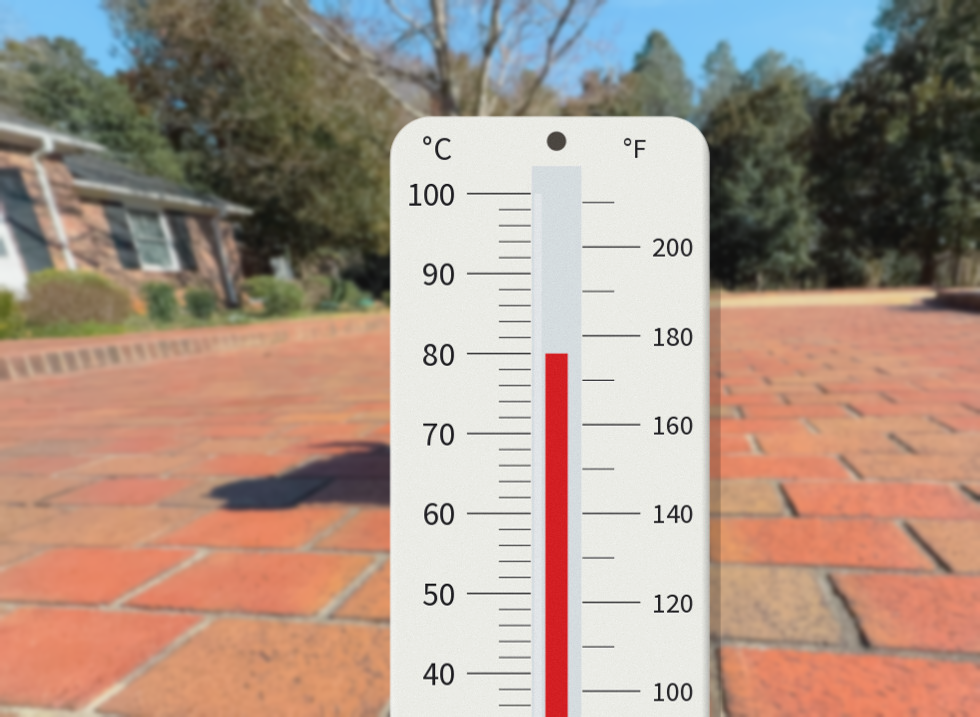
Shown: value=80 unit=°C
